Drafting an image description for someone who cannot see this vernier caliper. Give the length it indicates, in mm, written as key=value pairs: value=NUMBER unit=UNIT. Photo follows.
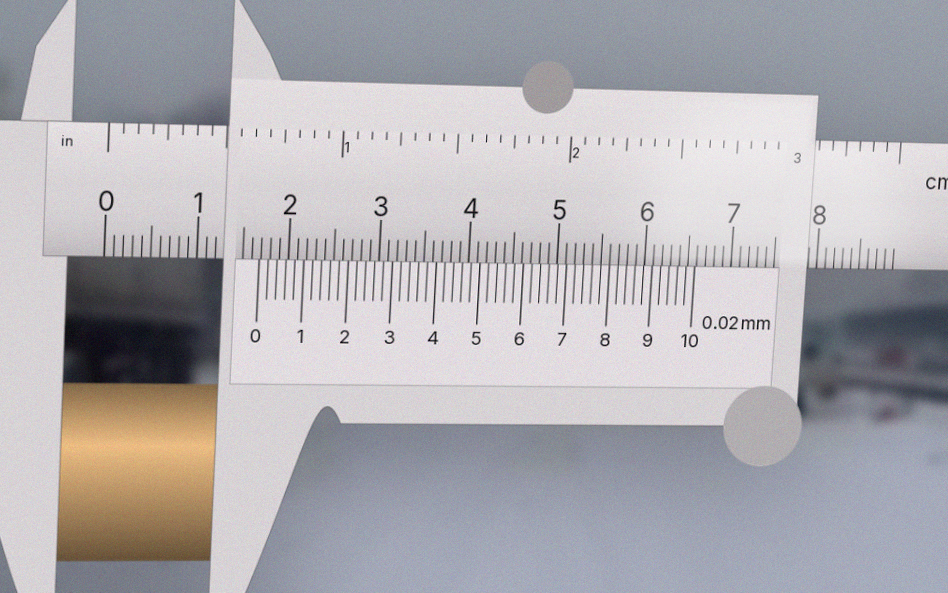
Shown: value=16.8 unit=mm
